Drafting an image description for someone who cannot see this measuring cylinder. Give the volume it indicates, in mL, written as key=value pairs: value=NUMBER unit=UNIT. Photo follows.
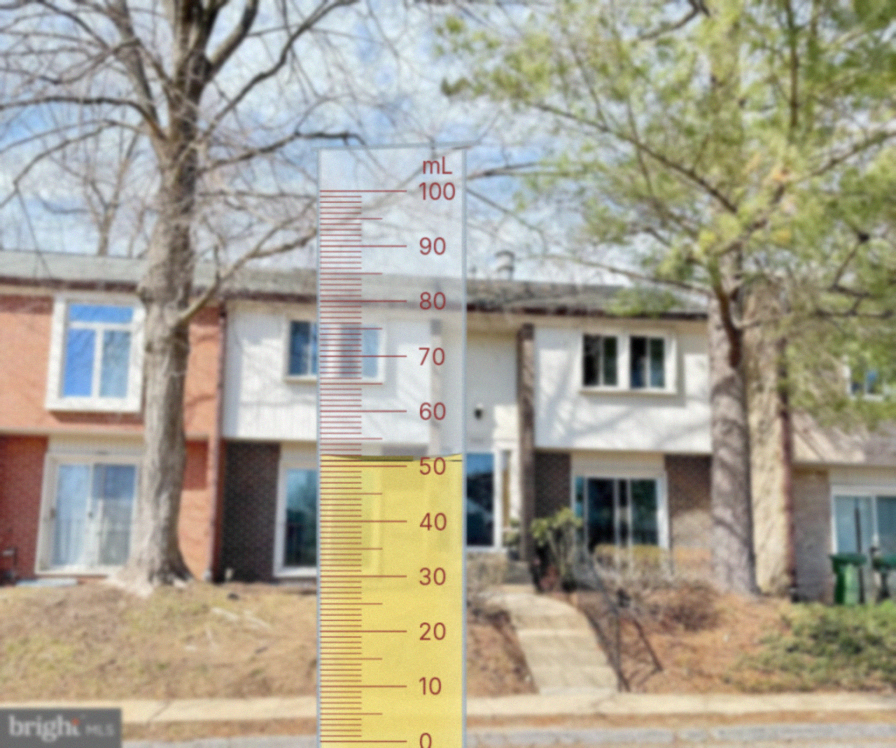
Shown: value=51 unit=mL
